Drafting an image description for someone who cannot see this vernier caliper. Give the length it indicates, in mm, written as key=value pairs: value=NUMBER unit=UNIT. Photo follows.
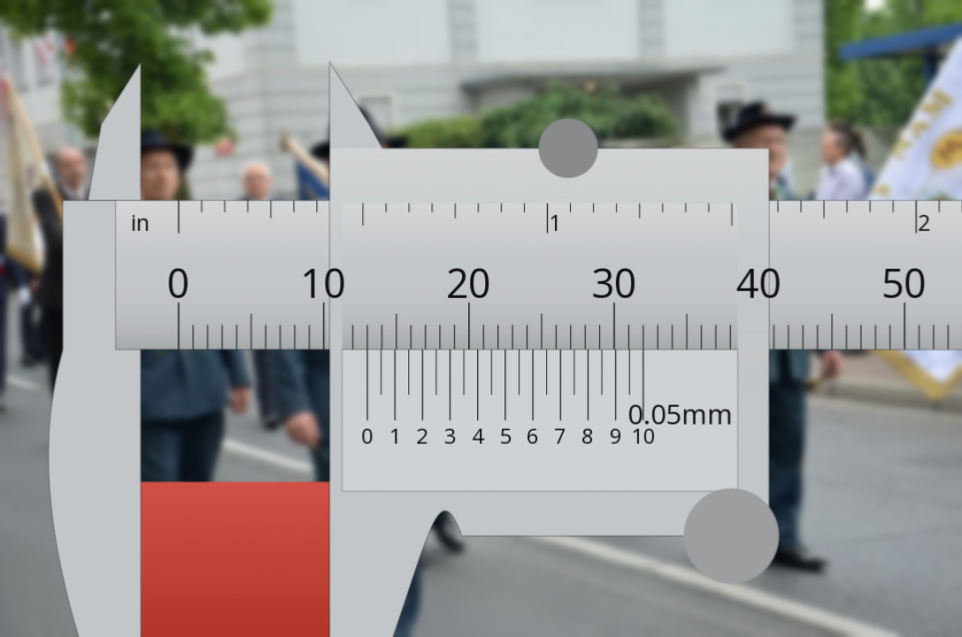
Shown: value=13.0 unit=mm
